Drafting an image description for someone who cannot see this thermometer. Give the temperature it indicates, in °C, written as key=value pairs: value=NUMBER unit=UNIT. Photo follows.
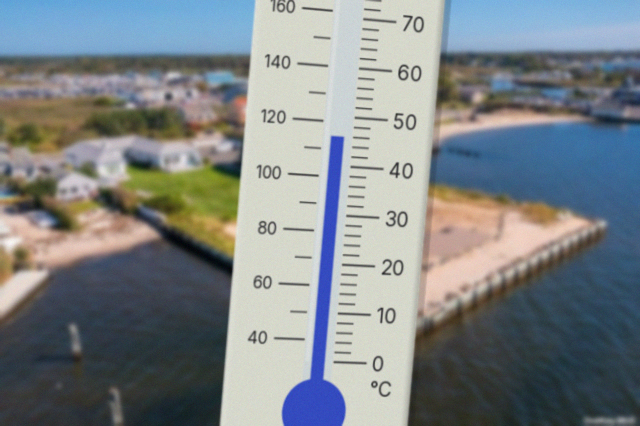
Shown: value=46 unit=°C
